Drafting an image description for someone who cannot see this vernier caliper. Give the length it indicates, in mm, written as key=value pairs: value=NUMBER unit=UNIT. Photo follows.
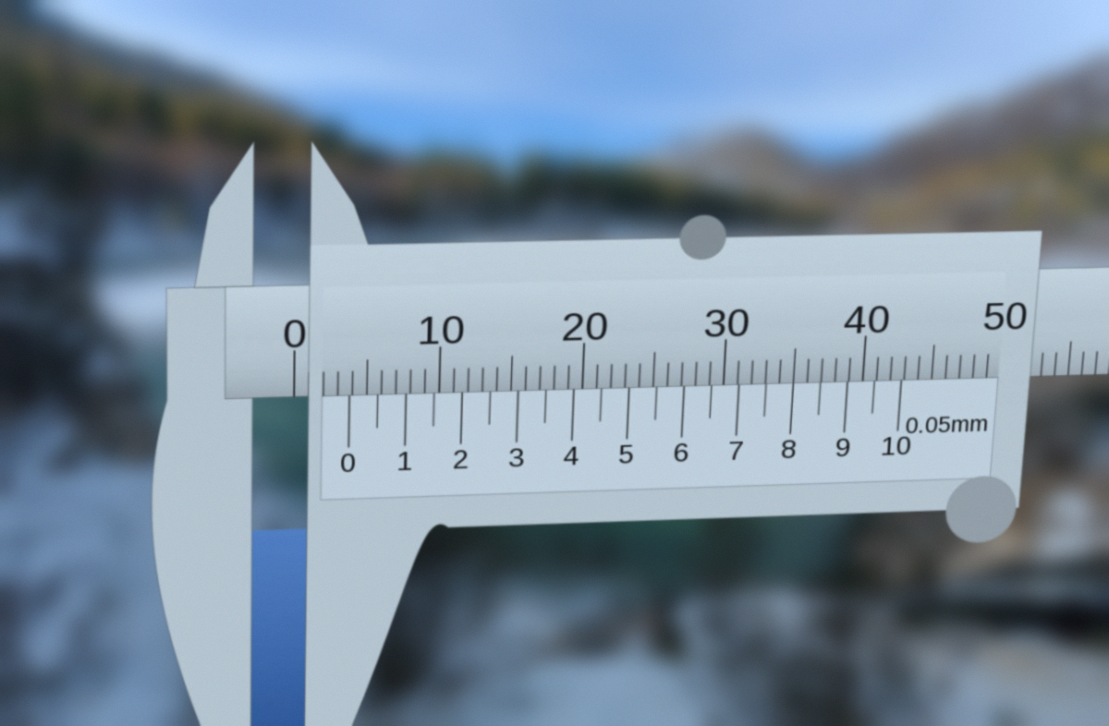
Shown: value=3.8 unit=mm
